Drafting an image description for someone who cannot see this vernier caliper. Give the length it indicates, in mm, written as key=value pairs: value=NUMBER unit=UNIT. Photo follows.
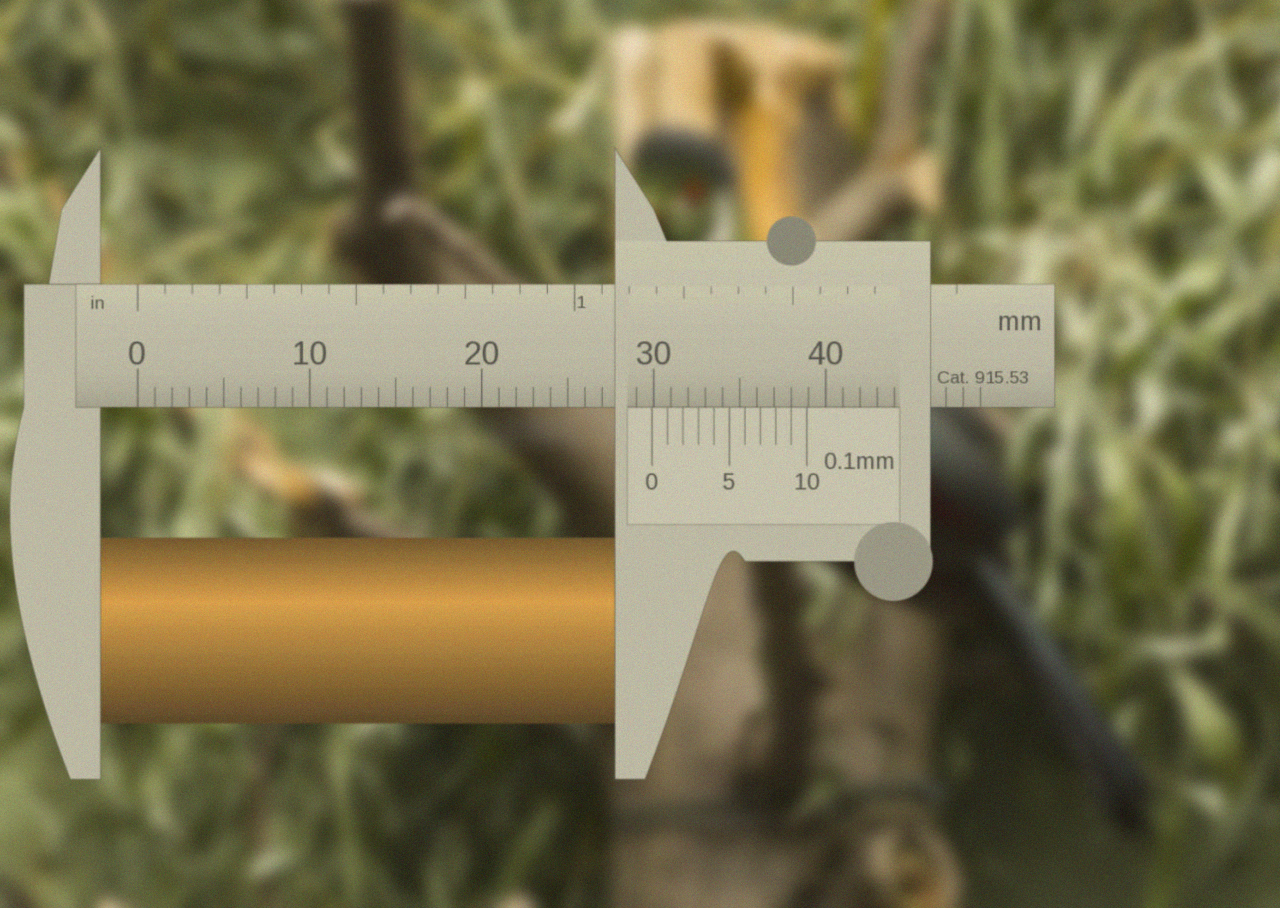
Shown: value=29.9 unit=mm
